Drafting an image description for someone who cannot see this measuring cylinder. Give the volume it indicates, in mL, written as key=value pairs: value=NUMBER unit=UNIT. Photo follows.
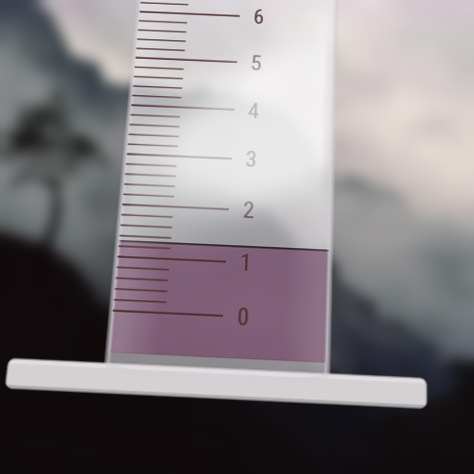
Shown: value=1.3 unit=mL
